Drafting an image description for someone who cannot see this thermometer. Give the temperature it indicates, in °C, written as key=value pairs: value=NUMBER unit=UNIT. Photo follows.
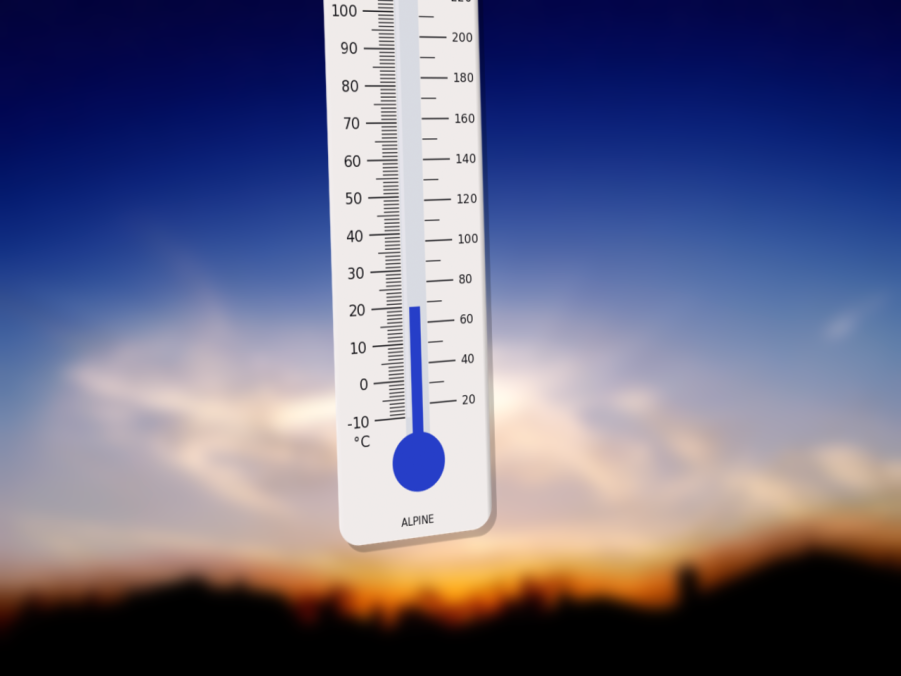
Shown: value=20 unit=°C
